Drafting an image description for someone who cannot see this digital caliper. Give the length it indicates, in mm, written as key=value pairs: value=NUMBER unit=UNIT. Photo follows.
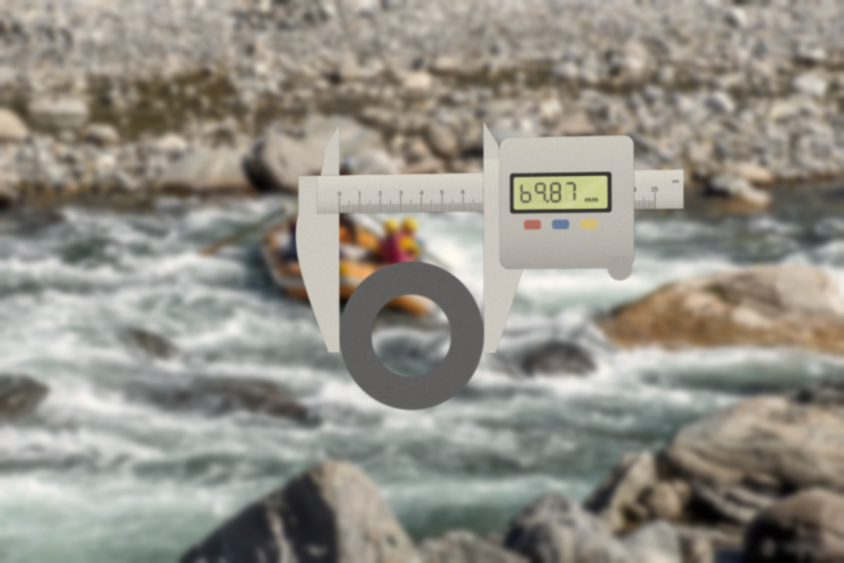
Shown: value=69.87 unit=mm
